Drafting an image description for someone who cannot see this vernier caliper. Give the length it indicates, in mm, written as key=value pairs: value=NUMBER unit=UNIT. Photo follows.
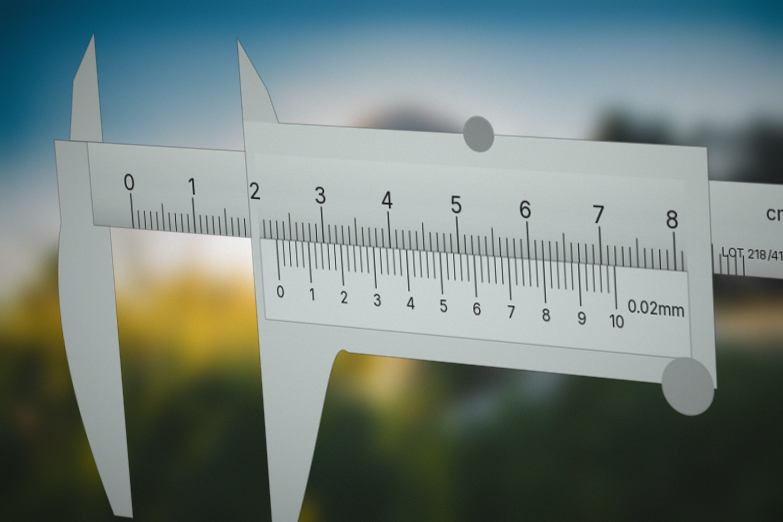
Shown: value=22.8 unit=mm
